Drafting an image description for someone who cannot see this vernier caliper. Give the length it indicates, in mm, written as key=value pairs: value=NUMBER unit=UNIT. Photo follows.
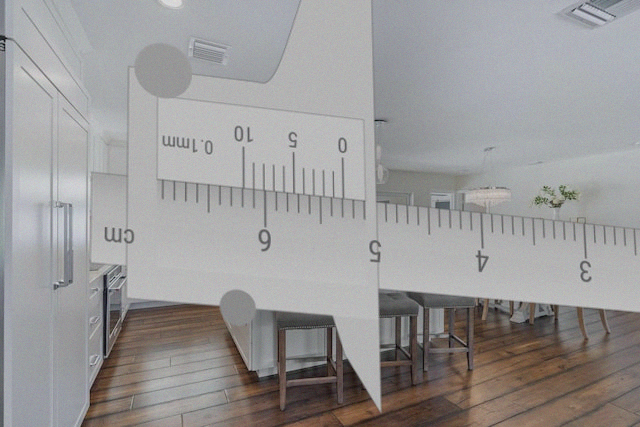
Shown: value=52.9 unit=mm
